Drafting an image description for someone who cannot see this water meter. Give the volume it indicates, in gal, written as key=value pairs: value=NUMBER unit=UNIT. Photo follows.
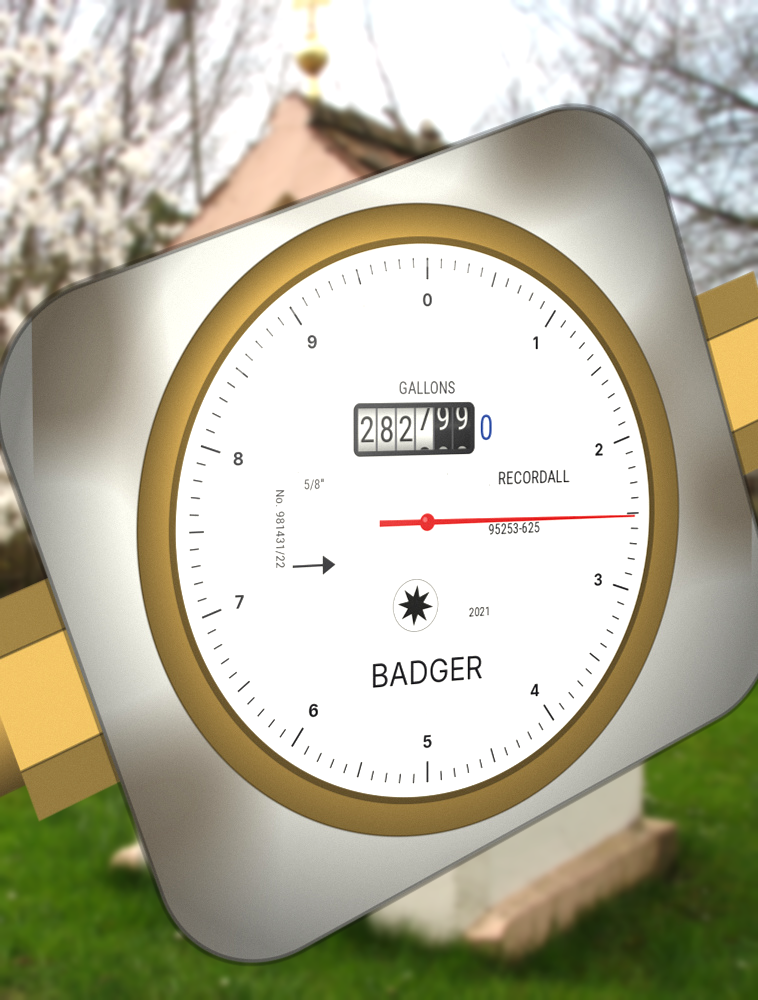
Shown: value=2827992.5 unit=gal
